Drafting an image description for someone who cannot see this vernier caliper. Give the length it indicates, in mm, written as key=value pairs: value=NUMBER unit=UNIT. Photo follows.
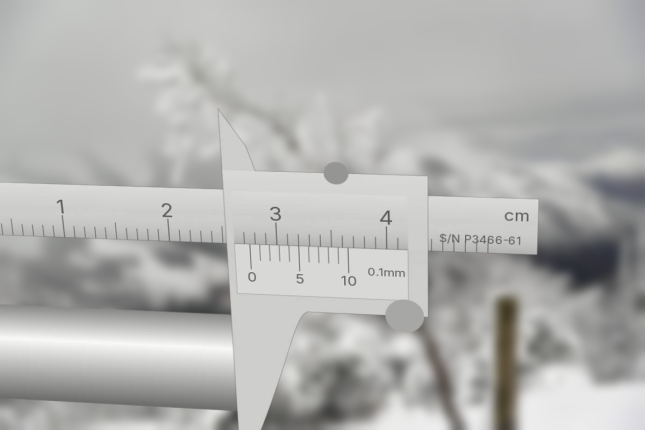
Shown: value=27.5 unit=mm
